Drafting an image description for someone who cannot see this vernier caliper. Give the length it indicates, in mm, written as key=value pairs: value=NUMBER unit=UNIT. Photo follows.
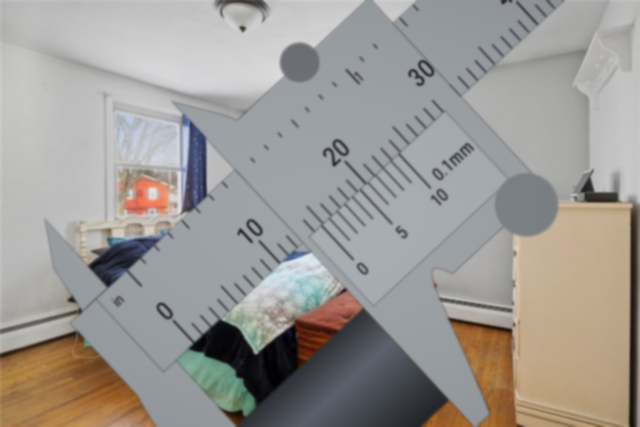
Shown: value=14.8 unit=mm
